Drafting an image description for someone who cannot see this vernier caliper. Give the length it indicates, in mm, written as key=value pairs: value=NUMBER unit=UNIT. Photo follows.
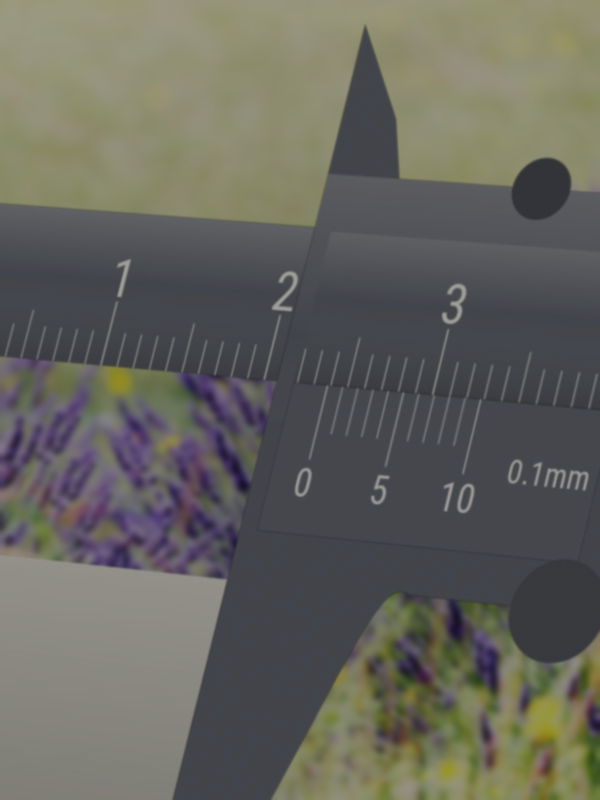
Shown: value=23.8 unit=mm
